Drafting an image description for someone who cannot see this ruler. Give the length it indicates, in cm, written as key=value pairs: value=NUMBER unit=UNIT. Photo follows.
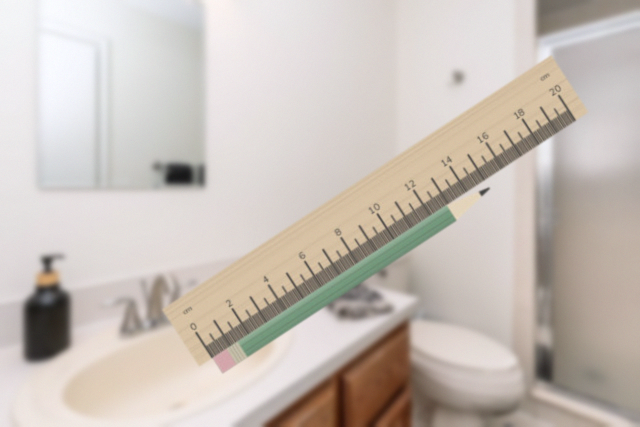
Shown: value=15 unit=cm
